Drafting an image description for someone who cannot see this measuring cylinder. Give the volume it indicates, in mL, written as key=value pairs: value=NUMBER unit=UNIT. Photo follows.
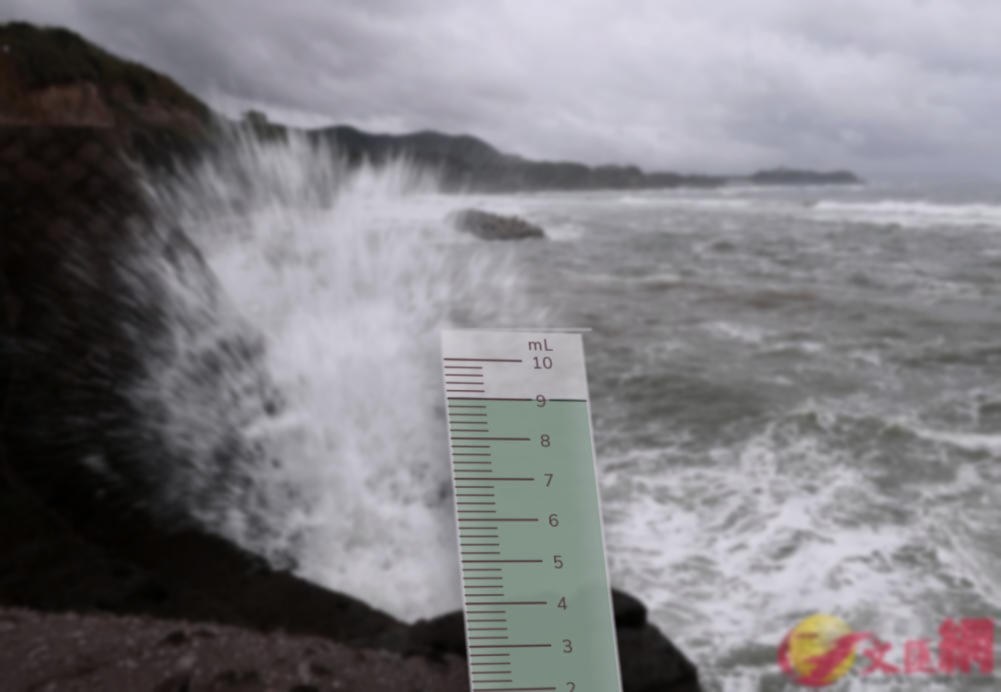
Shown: value=9 unit=mL
